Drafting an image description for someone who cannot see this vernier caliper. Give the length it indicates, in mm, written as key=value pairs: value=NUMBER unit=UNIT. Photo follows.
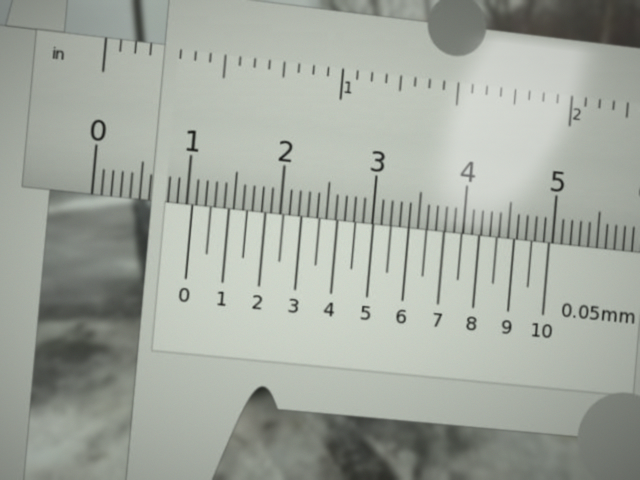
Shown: value=10.6 unit=mm
